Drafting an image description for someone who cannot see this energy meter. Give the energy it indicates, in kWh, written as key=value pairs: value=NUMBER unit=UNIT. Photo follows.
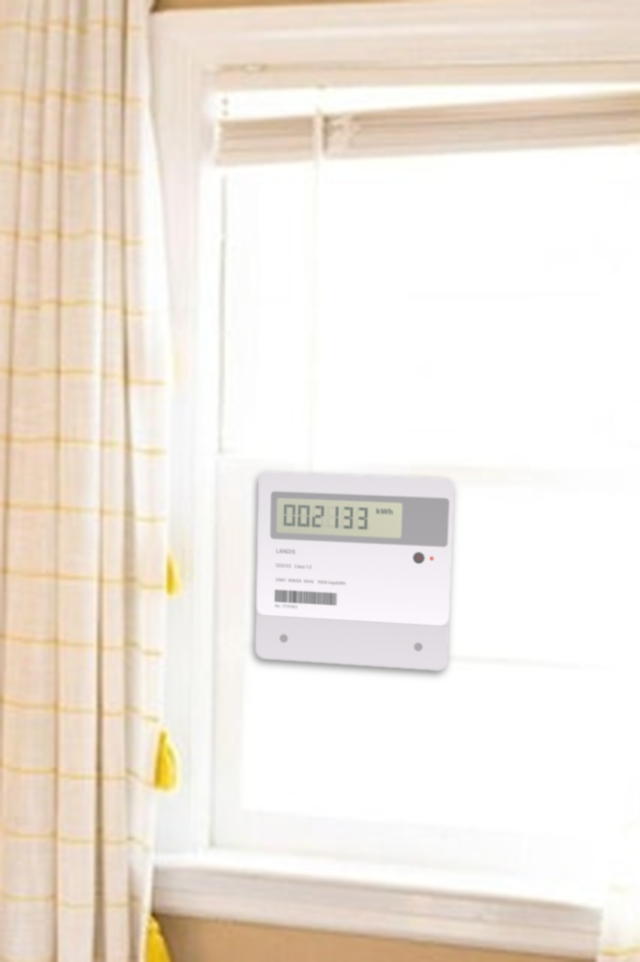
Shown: value=2133 unit=kWh
